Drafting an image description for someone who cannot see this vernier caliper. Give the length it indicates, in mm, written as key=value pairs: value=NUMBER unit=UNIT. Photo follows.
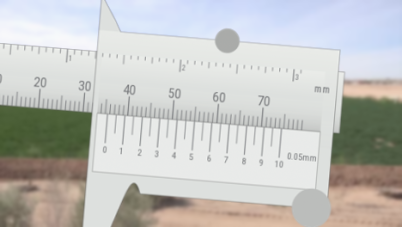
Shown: value=35.5 unit=mm
